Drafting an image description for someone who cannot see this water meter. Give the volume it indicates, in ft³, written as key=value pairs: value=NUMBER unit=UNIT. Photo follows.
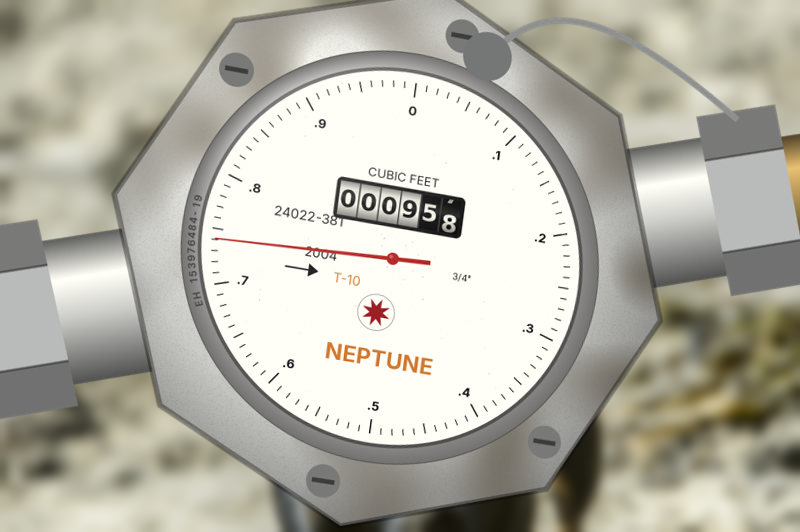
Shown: value=957.74 unit=ft³
